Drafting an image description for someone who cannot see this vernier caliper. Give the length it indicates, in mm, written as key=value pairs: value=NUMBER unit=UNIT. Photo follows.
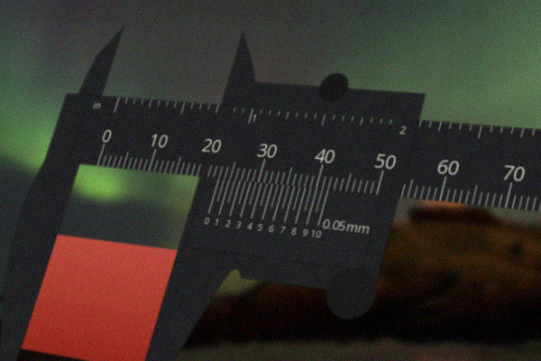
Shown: value=23.0 unit=mm
